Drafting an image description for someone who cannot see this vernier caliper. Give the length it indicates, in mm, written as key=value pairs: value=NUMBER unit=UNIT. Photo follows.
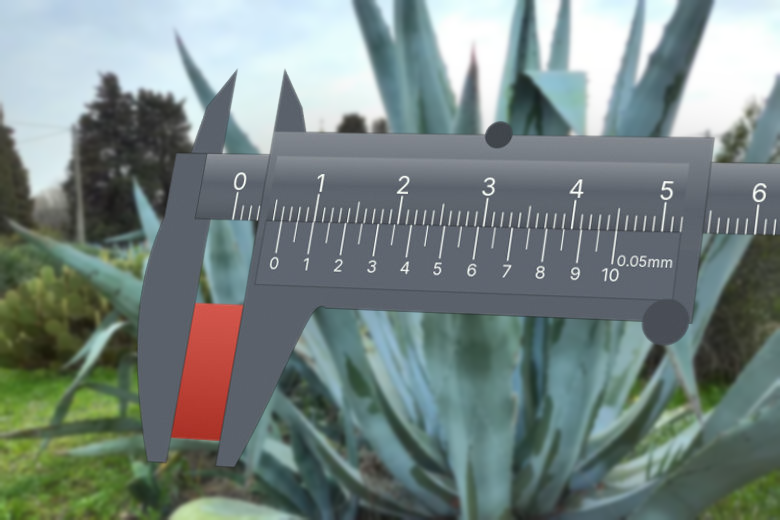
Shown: value=6.0 unit=mm
